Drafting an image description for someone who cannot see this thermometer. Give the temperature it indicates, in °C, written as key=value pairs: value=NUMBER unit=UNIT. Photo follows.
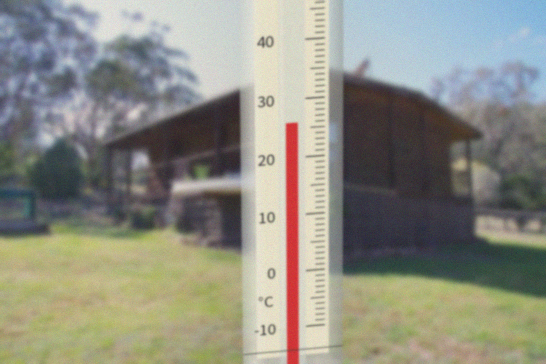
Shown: value=26 unit=°C
